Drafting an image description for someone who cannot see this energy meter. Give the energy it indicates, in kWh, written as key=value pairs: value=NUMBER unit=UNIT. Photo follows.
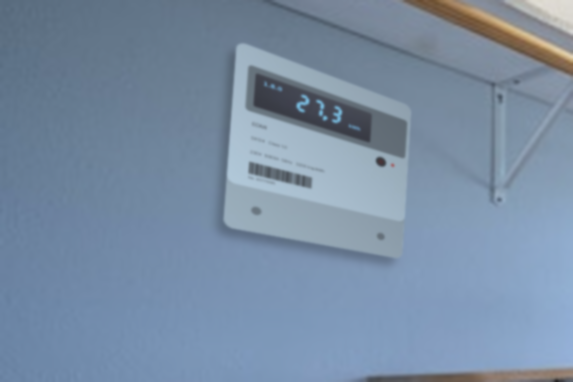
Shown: value=27.3 unit=kWh
